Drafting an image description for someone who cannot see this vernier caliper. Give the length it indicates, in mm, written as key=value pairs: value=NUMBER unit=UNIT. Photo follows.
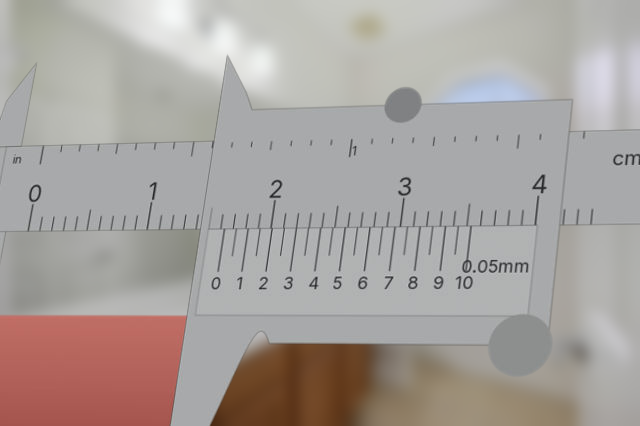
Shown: value=16.3 unit=mm
